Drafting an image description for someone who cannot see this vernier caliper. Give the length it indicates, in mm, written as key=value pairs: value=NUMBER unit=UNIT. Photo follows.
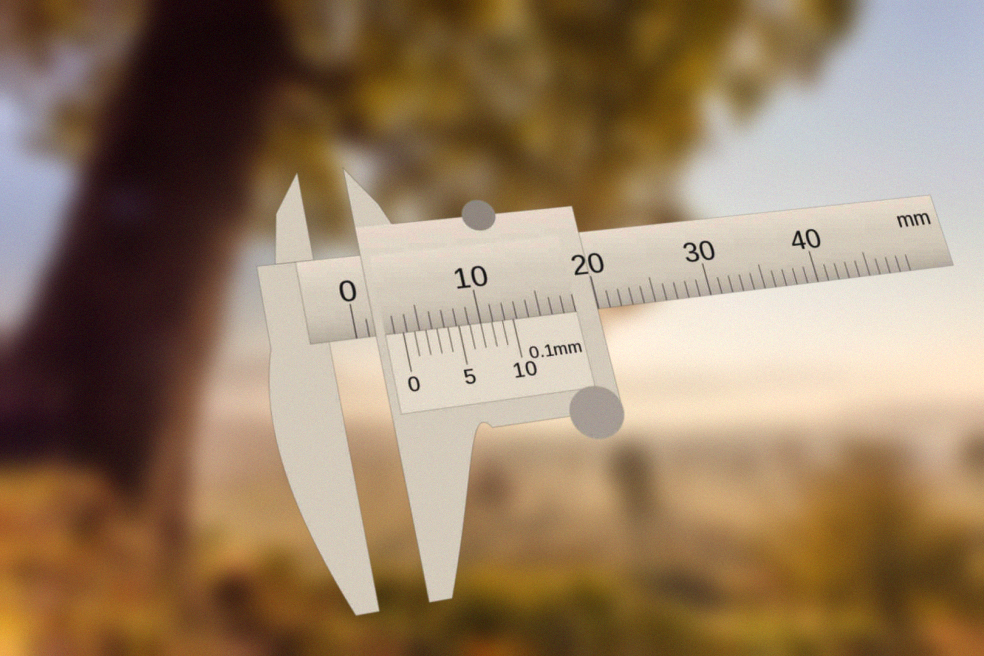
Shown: value=3.7 unit=mm
